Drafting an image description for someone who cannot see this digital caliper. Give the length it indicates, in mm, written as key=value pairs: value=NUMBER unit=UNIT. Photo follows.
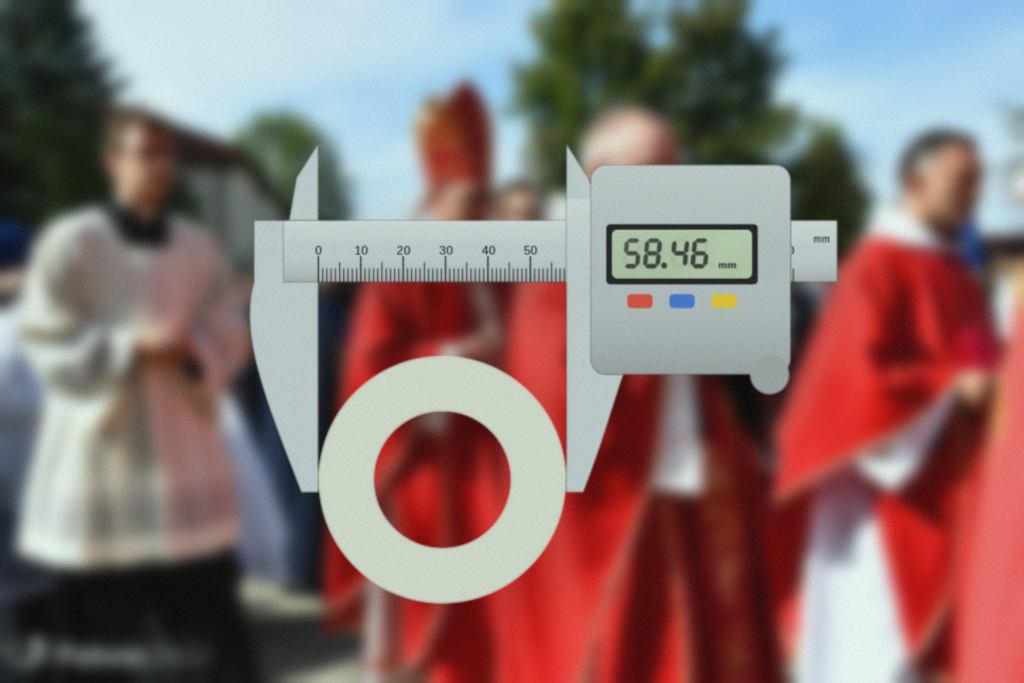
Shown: value=58.46 unit=mm
